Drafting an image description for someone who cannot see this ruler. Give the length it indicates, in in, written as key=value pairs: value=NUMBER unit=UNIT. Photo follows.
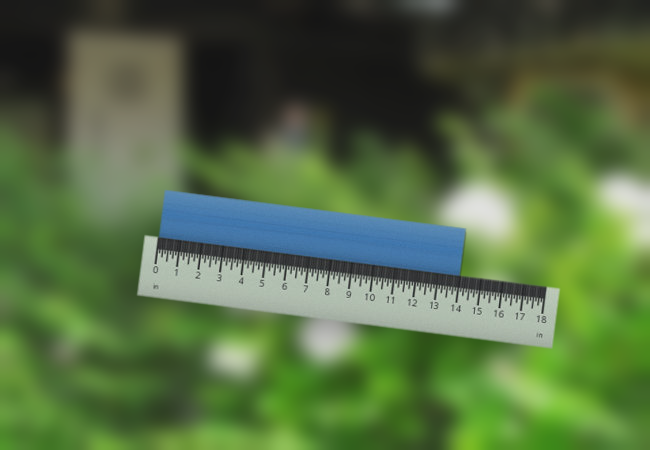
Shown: value=14 unit=in
